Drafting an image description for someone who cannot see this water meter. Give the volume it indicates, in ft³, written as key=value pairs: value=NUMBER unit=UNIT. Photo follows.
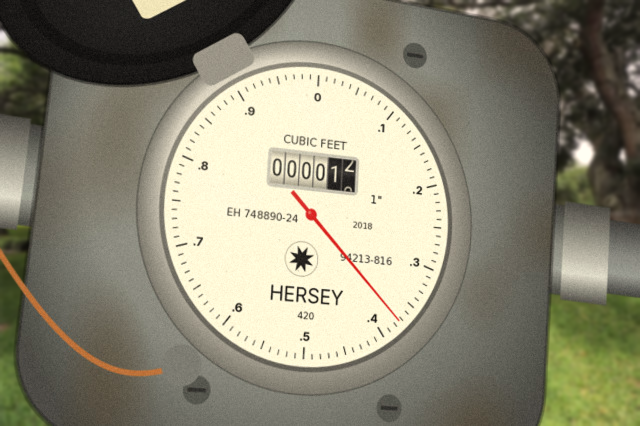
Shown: value=12.37 unit=ft³
